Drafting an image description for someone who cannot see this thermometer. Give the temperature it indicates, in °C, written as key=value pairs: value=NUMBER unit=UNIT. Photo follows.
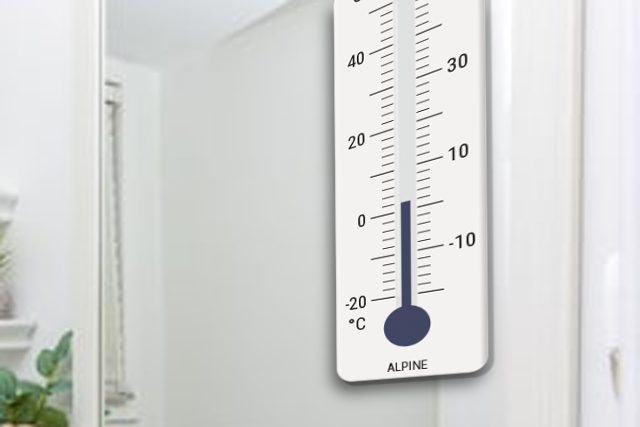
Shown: value=2 unit=°C
